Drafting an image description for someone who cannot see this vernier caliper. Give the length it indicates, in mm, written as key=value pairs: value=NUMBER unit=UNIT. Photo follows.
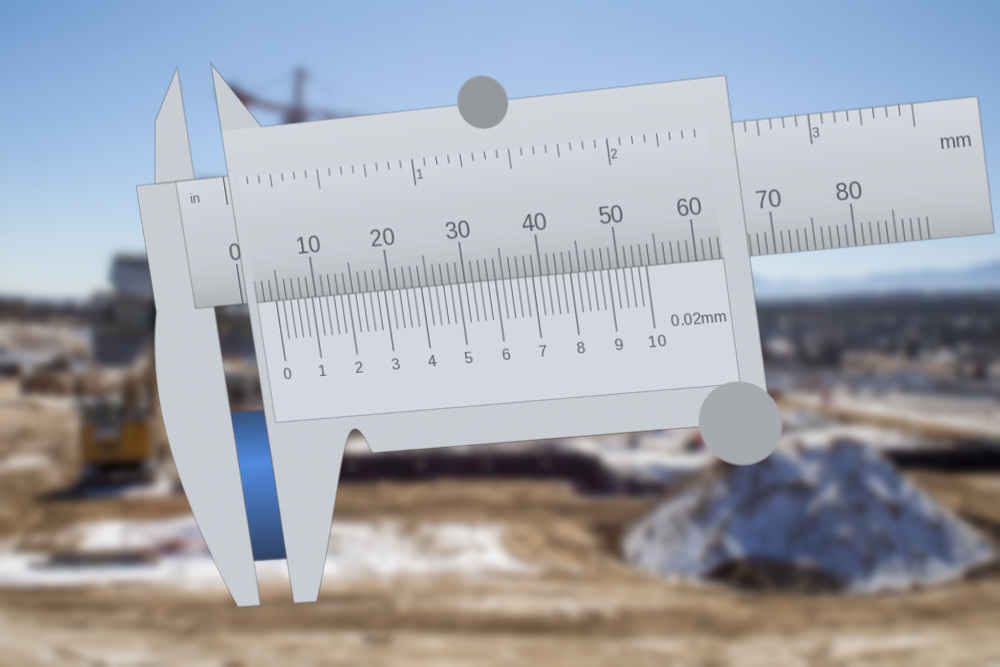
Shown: value=4.6 unit=mm
